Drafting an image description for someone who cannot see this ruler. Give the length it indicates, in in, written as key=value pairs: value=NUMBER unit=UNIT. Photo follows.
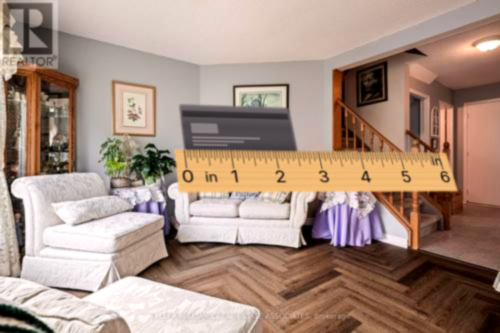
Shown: value=2.5 unit=in
